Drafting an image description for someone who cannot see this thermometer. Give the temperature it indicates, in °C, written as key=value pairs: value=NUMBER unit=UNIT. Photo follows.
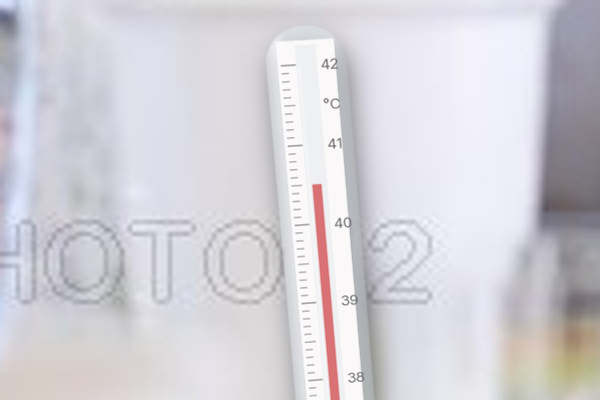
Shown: value=40.5 unit=°C
